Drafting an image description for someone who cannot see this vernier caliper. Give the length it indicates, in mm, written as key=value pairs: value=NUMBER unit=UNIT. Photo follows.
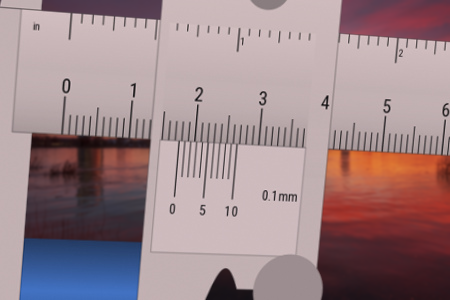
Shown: value=17.6 unit=mm
